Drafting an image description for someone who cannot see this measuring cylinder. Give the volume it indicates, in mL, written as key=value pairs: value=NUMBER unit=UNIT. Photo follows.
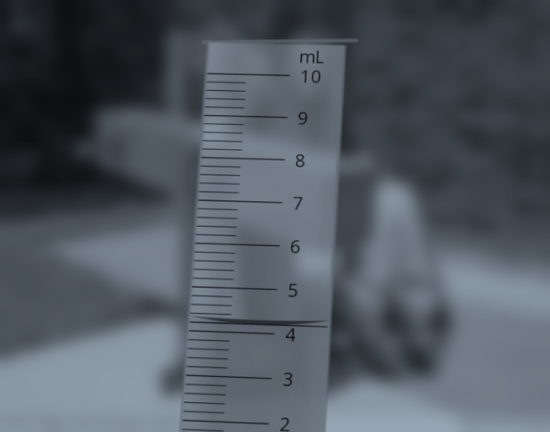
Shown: value=4.2 unit=mL
